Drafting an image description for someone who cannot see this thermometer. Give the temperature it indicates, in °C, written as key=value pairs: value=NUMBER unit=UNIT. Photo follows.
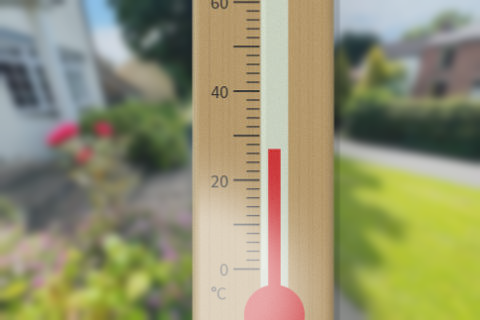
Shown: value=27 unit=°C
